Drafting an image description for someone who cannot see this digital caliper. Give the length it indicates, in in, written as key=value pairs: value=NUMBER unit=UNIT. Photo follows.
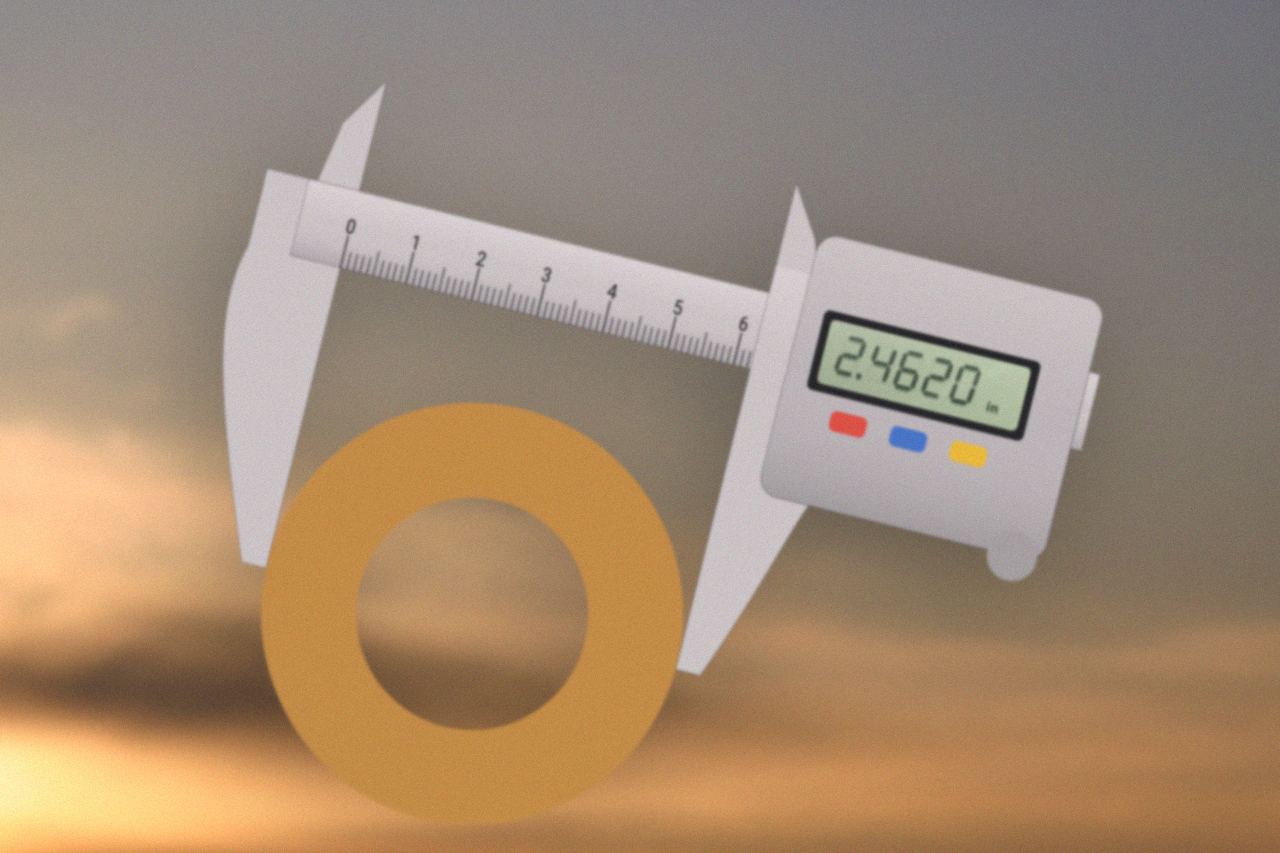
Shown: value=2.4620 unit=in
